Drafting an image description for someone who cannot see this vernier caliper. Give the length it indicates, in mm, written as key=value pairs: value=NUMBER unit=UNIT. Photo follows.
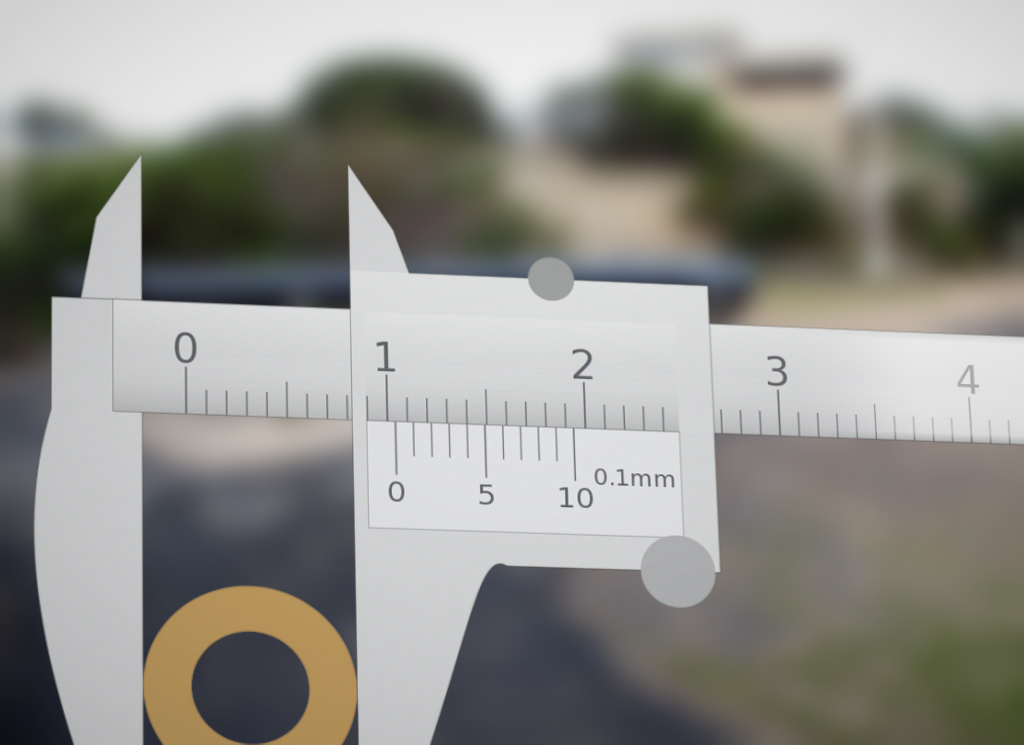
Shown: value=10.4 unit=mm
